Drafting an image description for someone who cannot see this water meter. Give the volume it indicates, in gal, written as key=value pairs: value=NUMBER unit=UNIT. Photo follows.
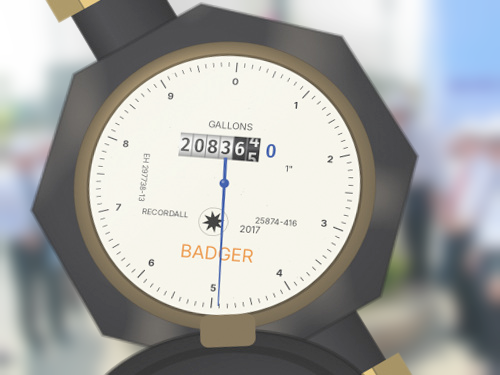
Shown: value=2083644.9 unit=gal
